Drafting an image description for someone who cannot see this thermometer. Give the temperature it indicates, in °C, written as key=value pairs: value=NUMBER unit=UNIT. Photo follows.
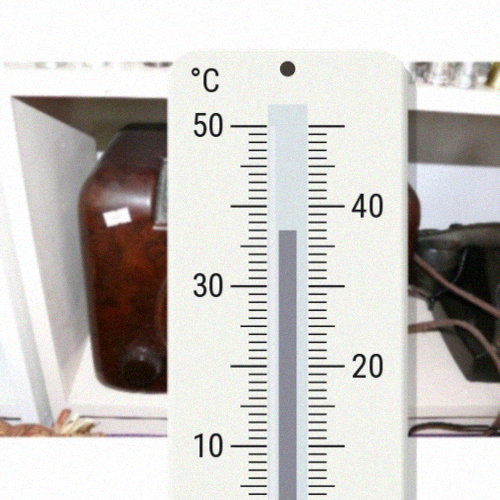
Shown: value=37 unit=°C
